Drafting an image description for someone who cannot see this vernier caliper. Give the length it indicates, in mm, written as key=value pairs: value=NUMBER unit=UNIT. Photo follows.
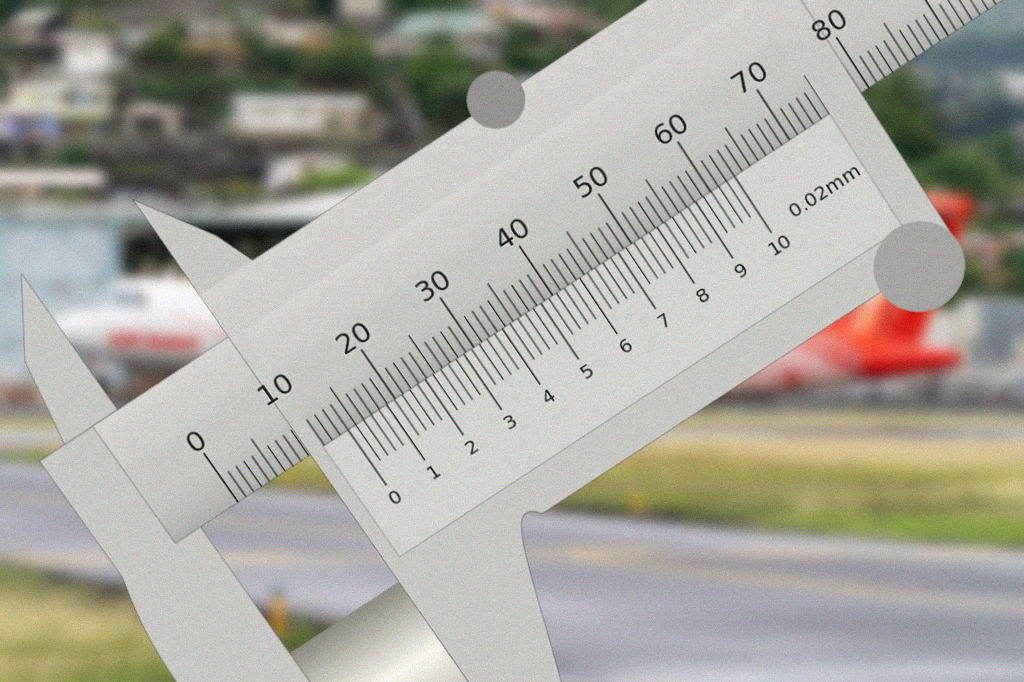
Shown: value=14.0 unit=mm
